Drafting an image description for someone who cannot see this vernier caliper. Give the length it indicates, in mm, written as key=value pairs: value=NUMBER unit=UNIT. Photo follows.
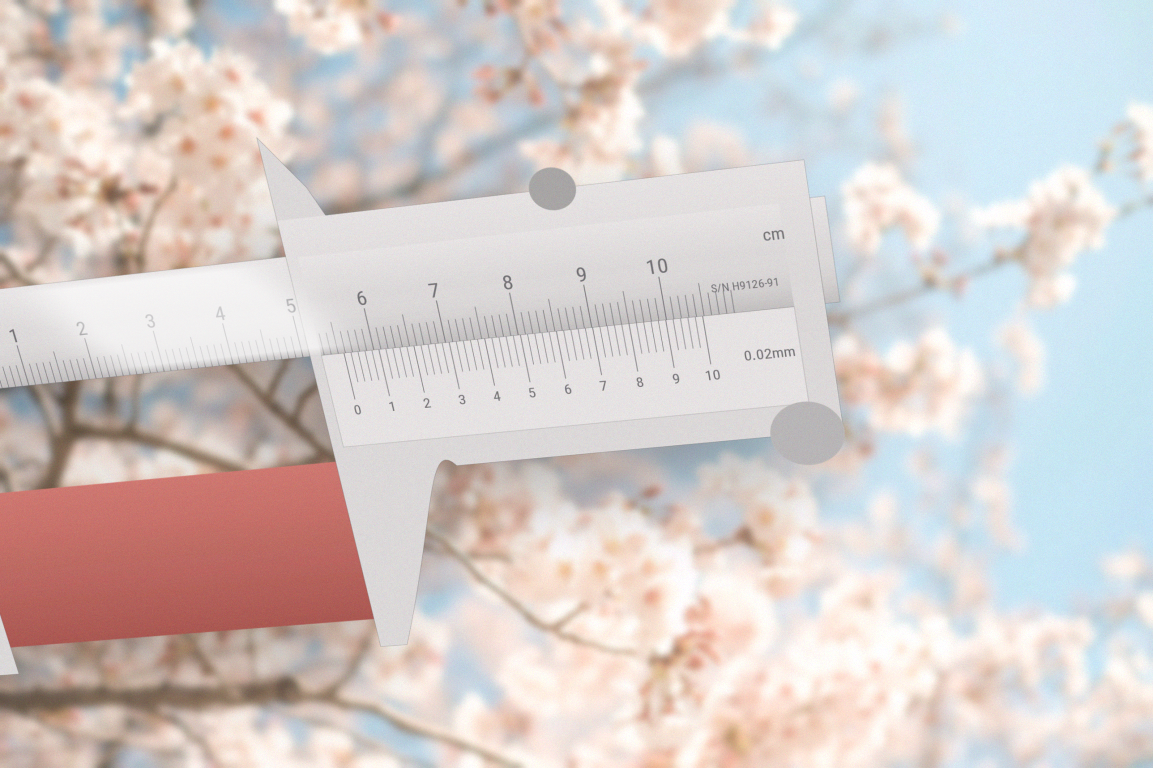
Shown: value=55.8 unit=mm
